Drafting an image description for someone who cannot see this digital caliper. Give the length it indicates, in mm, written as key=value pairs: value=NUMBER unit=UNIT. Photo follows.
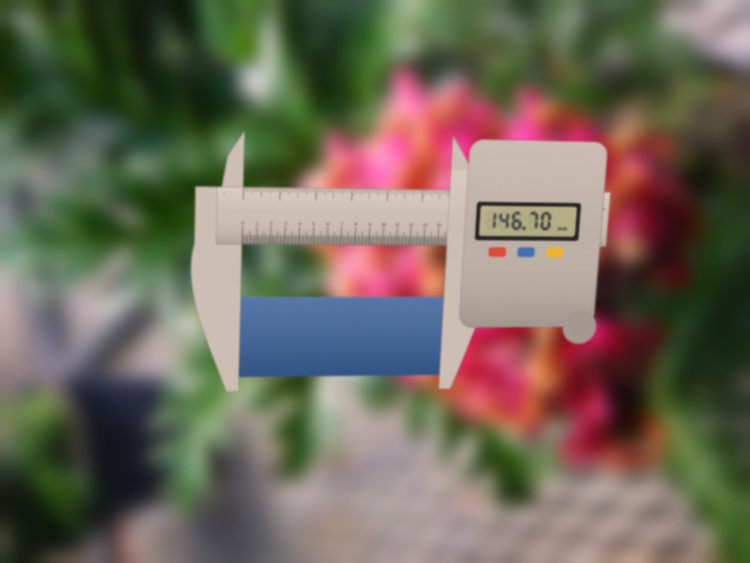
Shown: value=146.70 unit=mm
